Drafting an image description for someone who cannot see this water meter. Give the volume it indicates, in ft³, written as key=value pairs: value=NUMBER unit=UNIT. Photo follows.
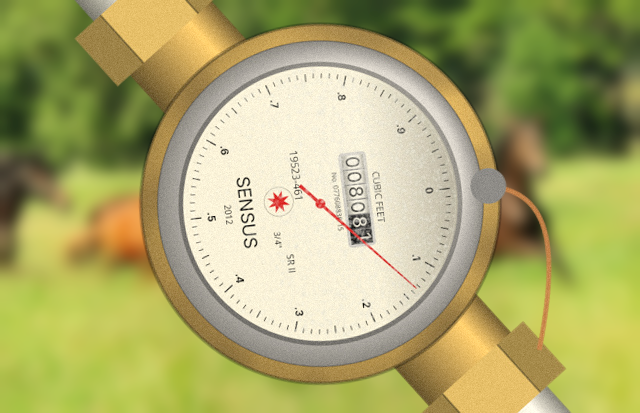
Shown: value=8081.13 unit=ft³
